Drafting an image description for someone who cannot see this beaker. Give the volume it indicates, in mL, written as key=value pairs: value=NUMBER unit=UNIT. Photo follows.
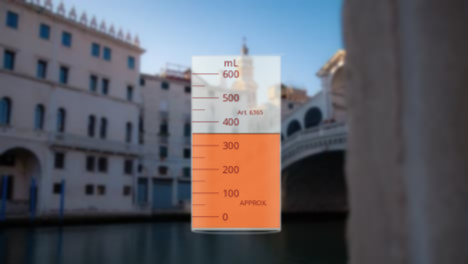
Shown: value=350 unit=mL
